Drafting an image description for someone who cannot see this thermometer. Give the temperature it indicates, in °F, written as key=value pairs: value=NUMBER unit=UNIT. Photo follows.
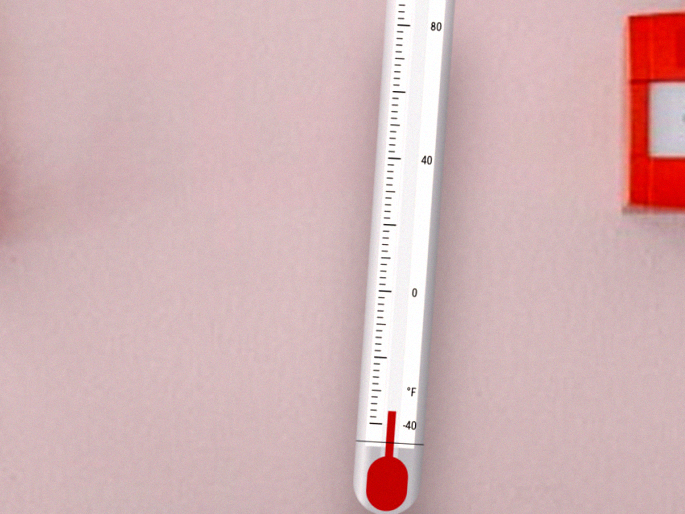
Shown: value=-36 unit=°F
